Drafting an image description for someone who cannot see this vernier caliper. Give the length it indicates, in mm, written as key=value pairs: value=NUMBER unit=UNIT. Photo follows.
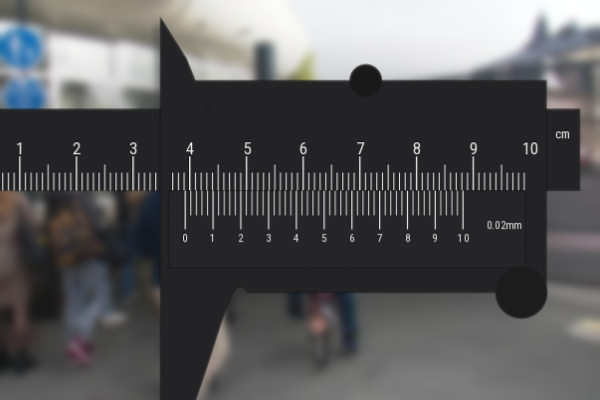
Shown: value=39.2 unit=mm
